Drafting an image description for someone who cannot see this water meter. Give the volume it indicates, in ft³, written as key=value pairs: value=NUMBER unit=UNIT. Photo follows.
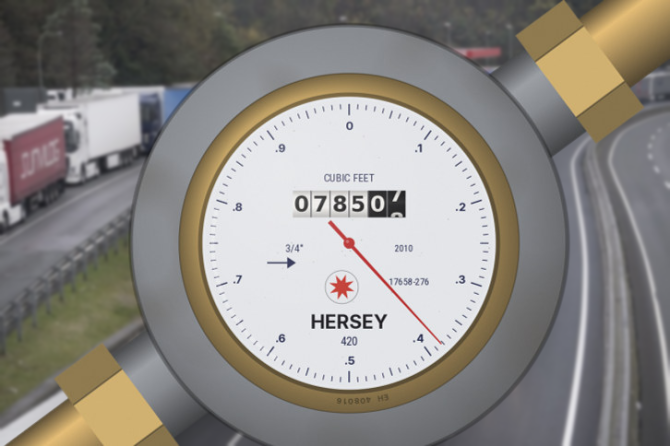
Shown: value=78507.38 unit=ft³
